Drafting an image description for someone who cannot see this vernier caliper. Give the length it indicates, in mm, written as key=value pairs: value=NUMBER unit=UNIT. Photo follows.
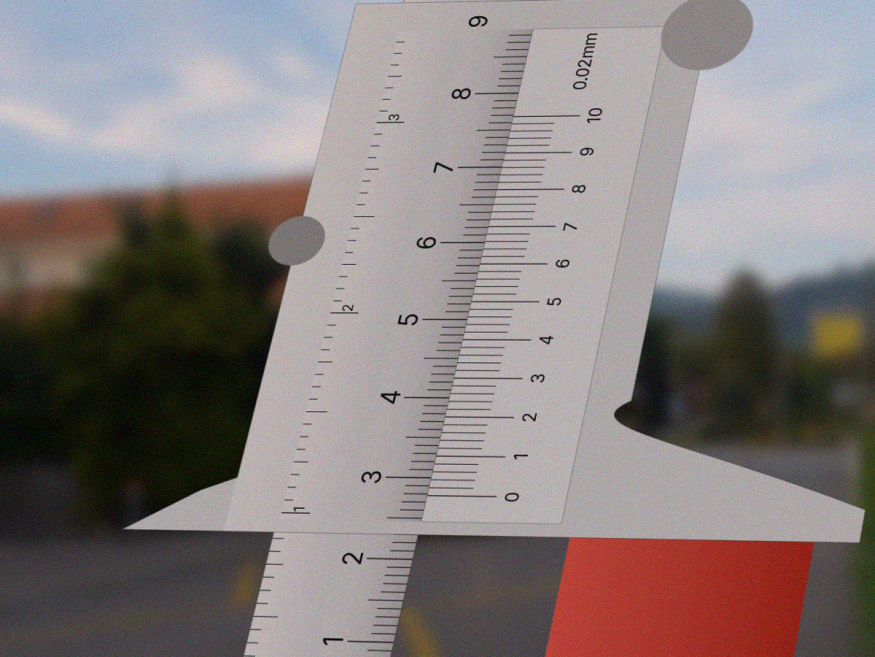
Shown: value=27.8 unit=mm
